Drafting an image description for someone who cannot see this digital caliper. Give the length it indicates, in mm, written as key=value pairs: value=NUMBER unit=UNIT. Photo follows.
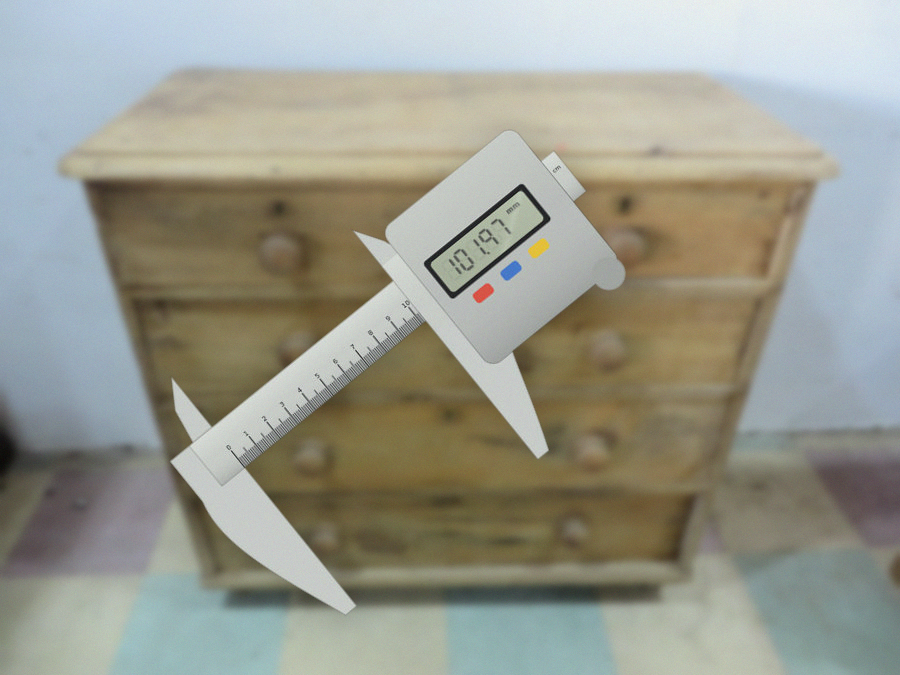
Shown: value=101.97 unit=mm
